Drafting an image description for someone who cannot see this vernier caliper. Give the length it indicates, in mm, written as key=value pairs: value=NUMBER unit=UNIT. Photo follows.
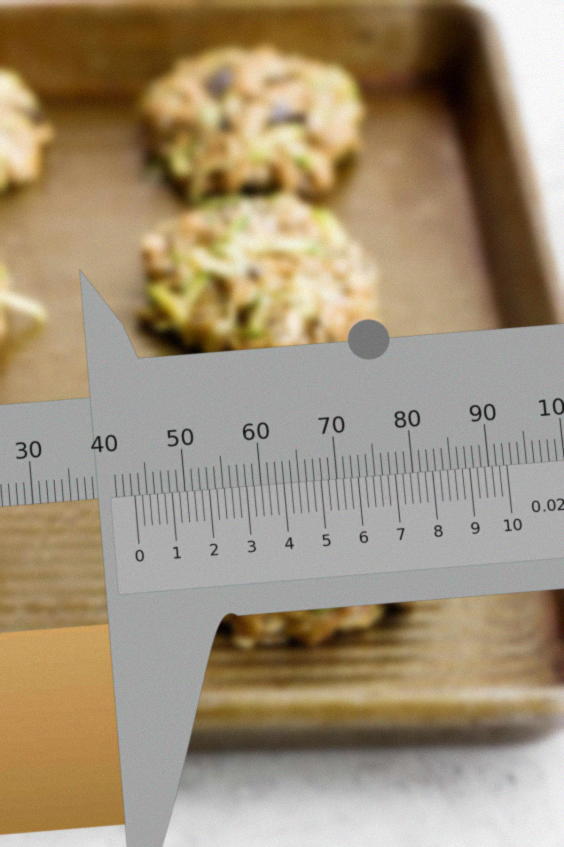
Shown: value=43.4 unit=mm
